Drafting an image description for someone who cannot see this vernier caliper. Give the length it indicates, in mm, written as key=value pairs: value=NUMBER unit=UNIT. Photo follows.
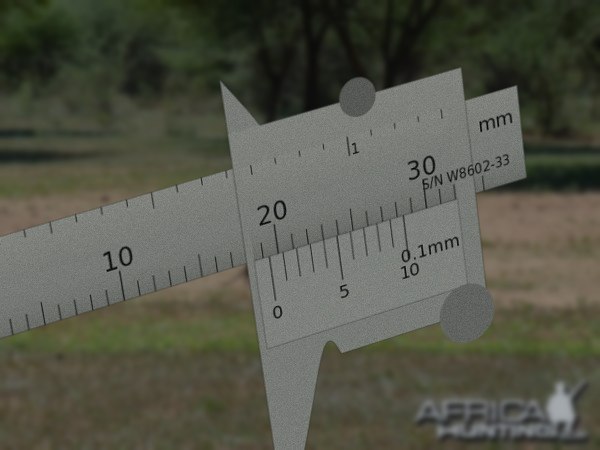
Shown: value=19.4 unit=mm
